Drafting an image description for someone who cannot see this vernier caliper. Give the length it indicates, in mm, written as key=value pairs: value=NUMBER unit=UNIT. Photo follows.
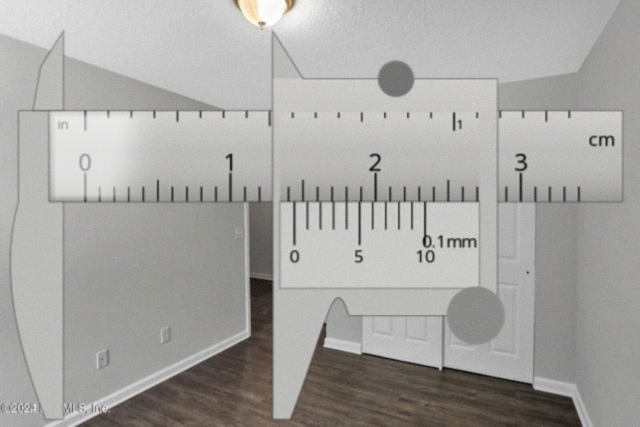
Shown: value=14.4 unit=mm
